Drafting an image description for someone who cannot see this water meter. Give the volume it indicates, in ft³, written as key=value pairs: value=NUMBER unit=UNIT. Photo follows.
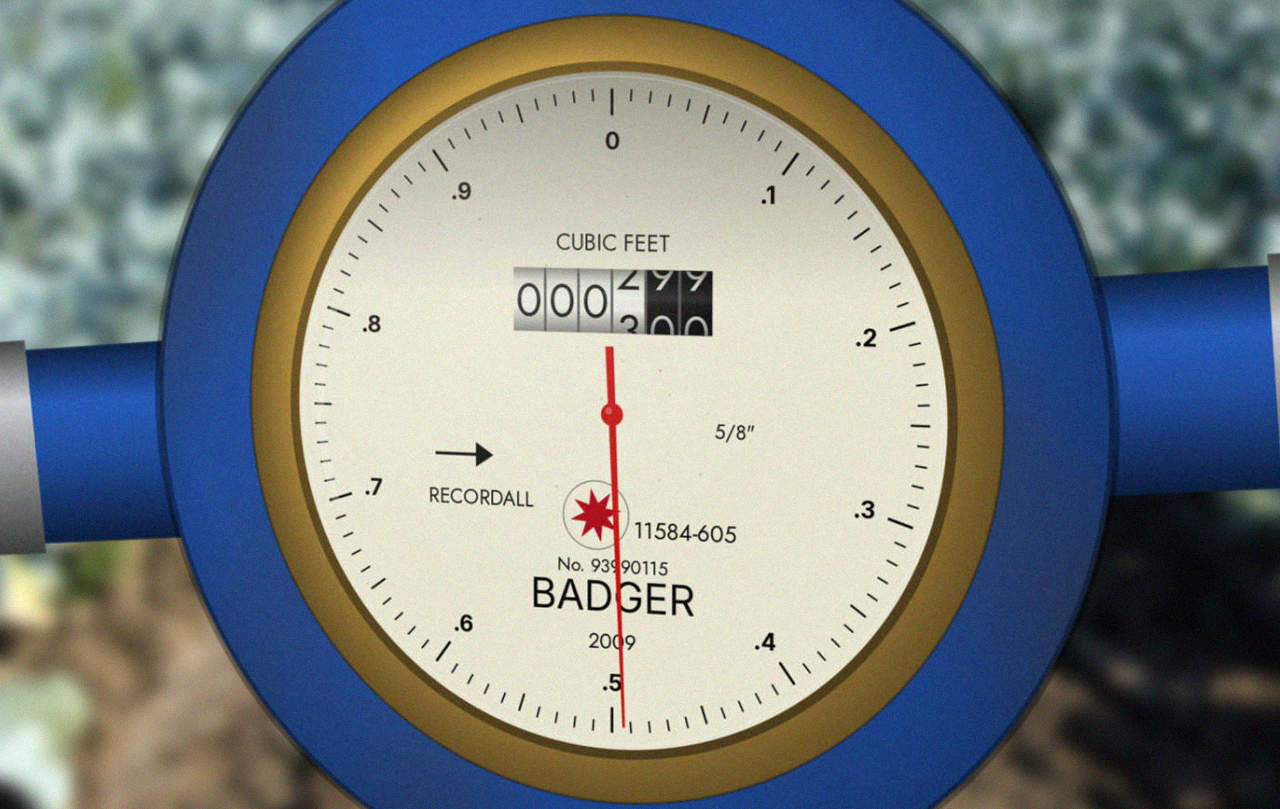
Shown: value=299.49 unit=ft³
